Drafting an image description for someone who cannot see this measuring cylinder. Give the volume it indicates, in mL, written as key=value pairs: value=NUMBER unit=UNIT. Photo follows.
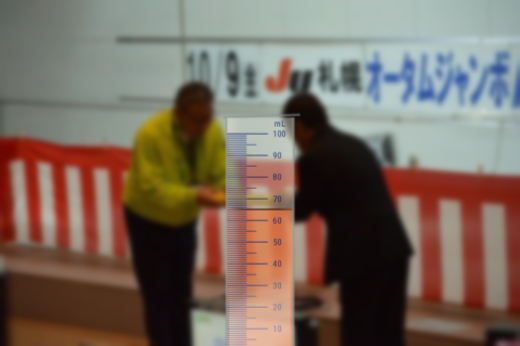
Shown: value=65 unit=mL
